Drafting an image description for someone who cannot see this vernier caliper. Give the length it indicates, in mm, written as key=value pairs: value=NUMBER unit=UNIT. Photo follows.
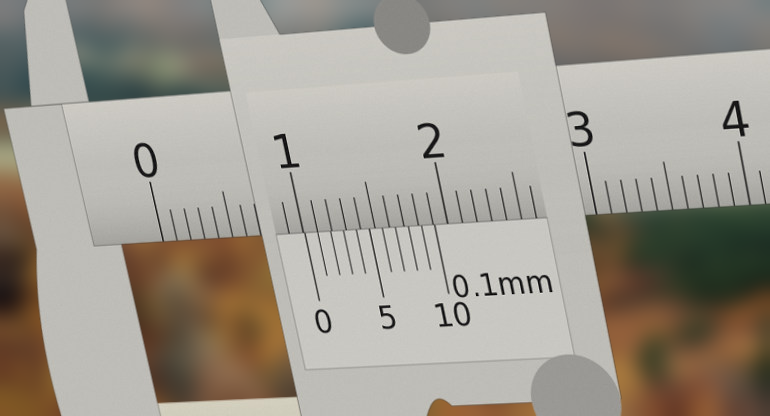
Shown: value=10.1 unit=mm
